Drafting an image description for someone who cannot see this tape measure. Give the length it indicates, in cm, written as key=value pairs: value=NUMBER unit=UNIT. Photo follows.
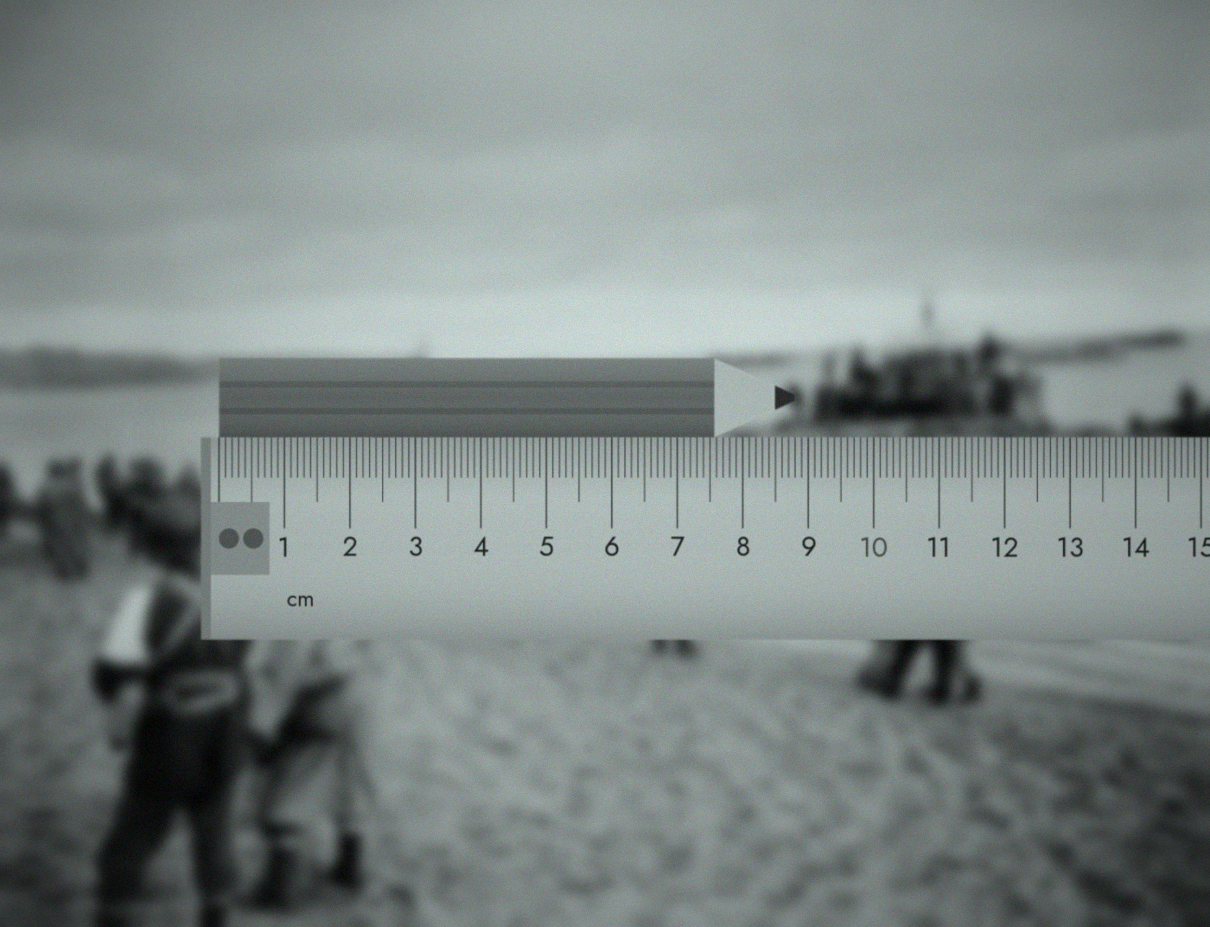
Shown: value=8.8 unit=cm
